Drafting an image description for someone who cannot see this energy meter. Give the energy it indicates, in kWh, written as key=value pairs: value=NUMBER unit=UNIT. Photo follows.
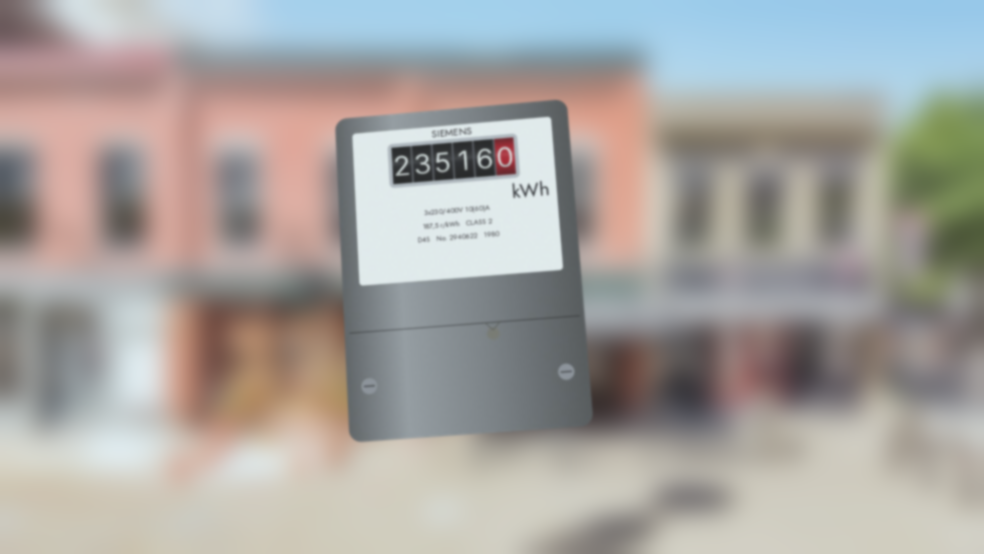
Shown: value=23516.0 unit=kWh
